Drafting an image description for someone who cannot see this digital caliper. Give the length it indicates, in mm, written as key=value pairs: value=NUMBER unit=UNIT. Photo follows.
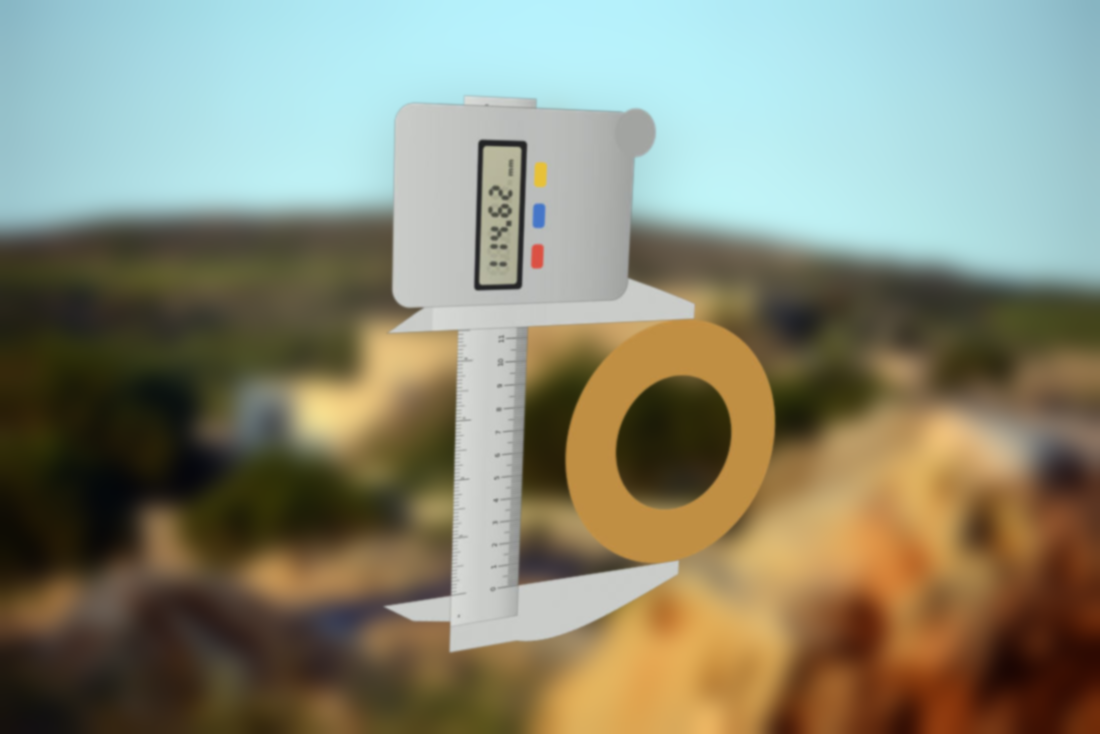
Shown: value=114.62 unit=mm
